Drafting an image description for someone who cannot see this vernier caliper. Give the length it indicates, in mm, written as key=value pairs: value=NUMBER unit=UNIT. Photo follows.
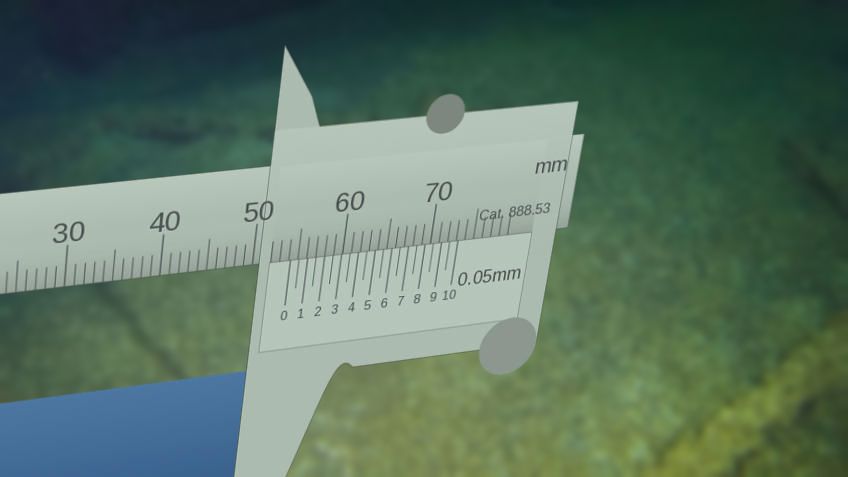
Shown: value=54.2 unit=mm
